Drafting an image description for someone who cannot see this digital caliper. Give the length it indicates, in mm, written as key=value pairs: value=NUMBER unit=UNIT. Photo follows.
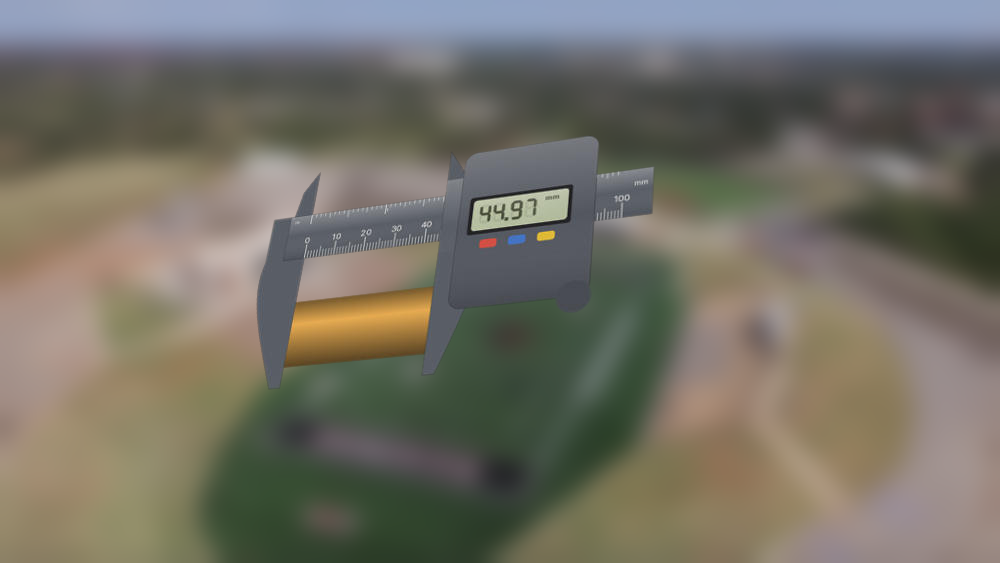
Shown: value=44.97 unit=mm
